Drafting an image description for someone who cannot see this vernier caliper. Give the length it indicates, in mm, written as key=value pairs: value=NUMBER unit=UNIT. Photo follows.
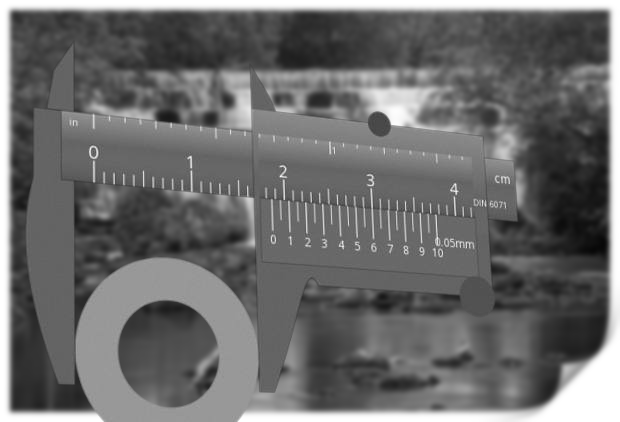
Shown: value=18.6 unit=mm
